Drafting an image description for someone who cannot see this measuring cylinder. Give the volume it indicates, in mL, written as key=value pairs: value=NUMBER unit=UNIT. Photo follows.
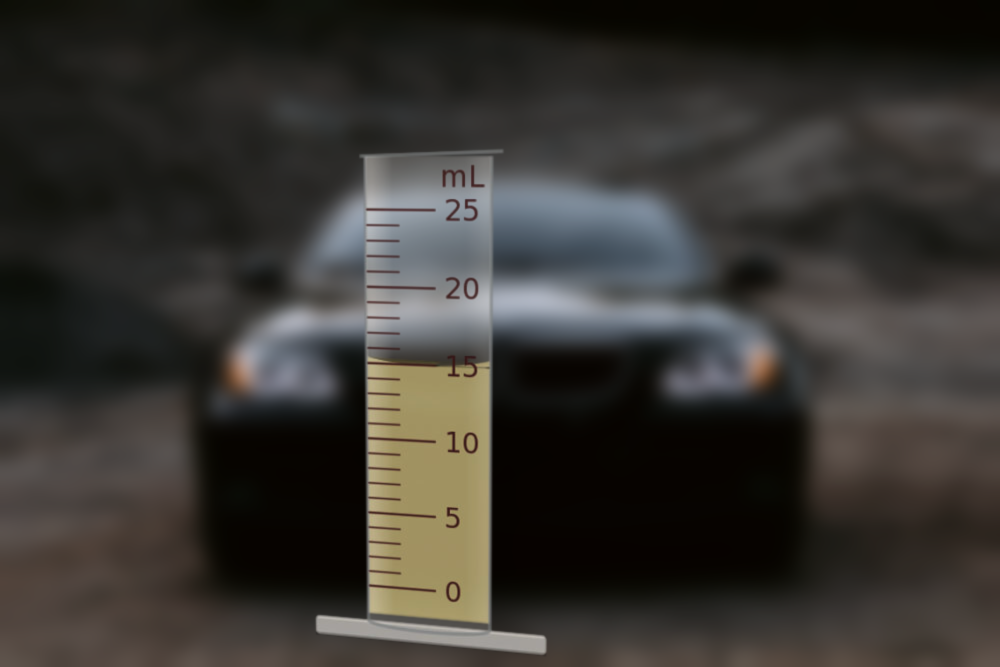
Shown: value=15 unit=mL
